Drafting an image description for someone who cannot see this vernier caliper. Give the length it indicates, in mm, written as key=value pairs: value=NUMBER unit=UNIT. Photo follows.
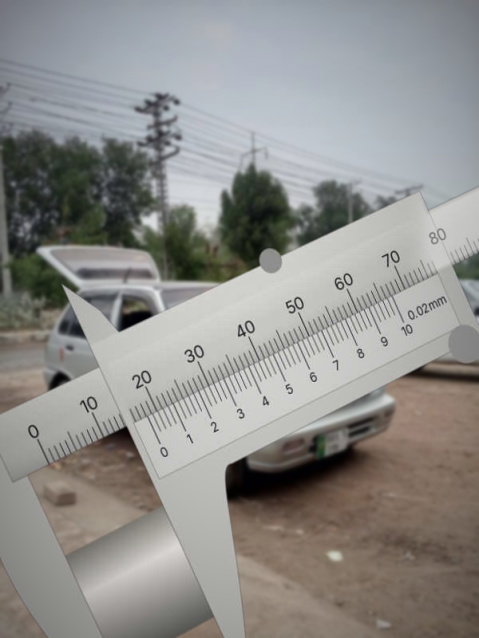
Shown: value=18.2 unit=mm
